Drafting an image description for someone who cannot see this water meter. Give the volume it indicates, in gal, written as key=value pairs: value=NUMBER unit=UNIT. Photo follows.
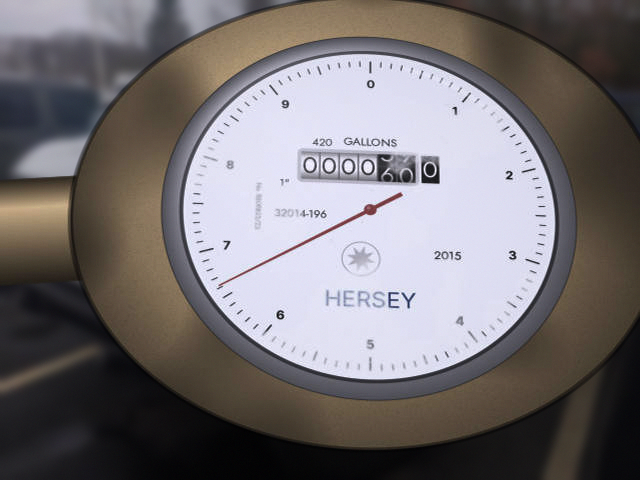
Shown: value=596.6 unit=gal
